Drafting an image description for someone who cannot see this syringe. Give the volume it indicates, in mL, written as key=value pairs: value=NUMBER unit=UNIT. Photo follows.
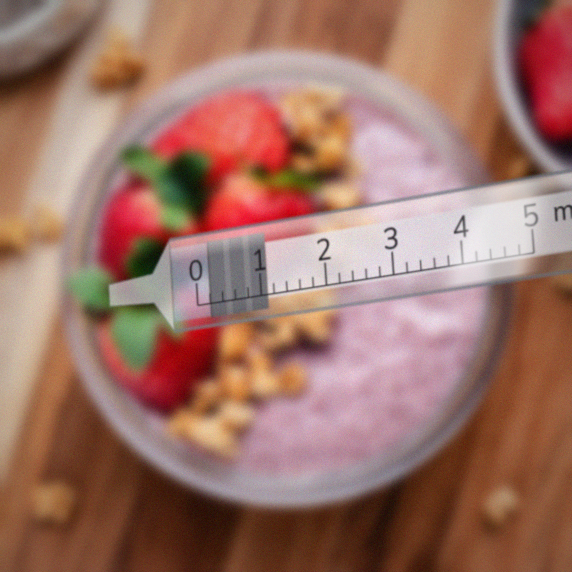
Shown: value=0.2 unit=mL
